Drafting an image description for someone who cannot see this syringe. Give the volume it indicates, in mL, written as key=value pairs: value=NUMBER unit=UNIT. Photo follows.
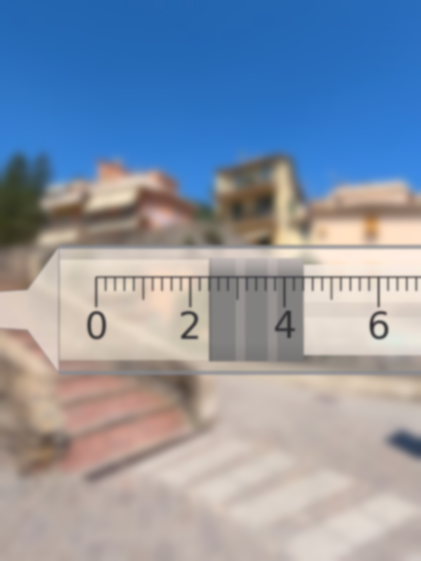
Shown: value=2.4 unit=mL
